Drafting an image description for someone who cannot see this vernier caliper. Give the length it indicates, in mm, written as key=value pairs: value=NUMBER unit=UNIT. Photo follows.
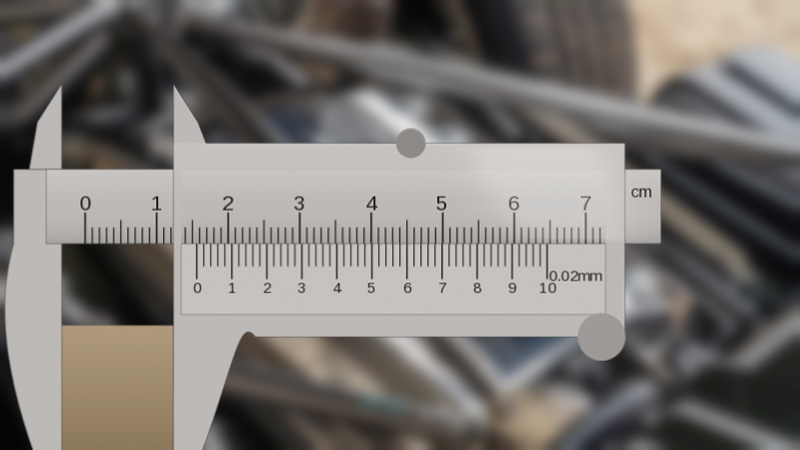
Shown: value=15.6 unit=mm
